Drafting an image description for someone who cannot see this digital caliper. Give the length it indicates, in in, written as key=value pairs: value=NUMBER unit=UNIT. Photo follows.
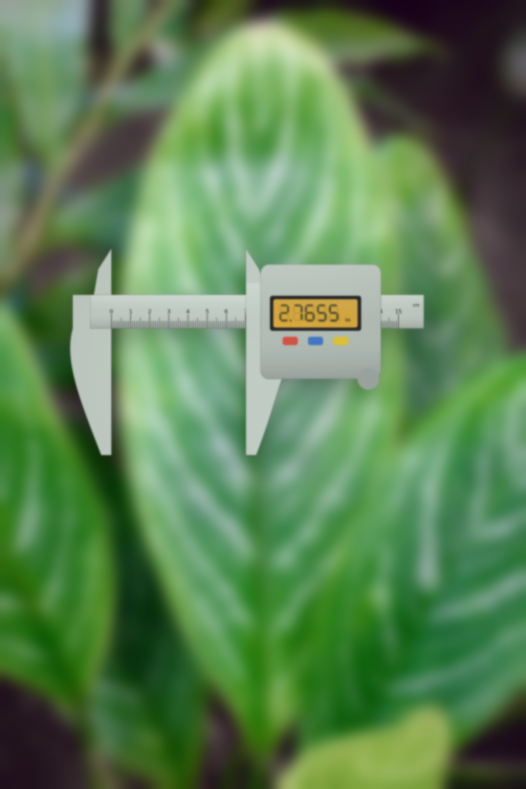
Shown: value=2.7655 unit=in
